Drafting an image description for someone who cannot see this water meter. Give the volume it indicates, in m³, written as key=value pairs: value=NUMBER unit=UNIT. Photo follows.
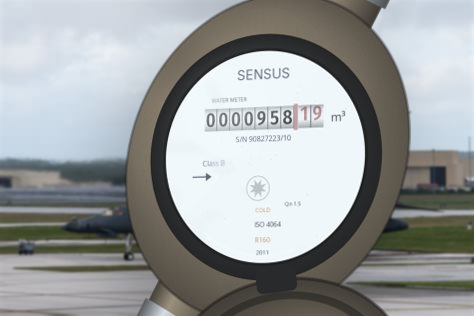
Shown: value=958.19 unit=m³
